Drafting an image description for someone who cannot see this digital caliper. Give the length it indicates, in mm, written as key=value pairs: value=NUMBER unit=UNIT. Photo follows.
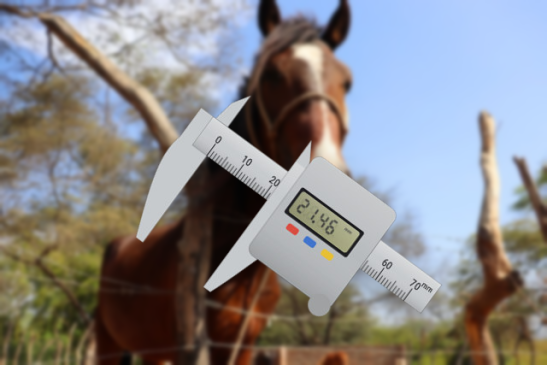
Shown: value=21.46 unit=mm
